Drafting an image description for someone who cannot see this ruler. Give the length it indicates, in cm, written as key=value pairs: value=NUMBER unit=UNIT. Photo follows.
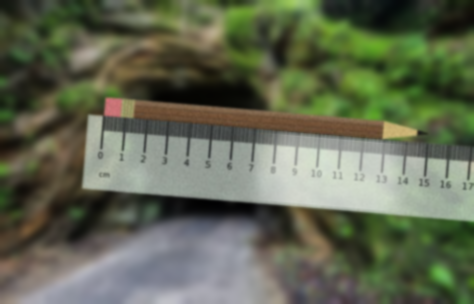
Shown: value=15 unit=cm
